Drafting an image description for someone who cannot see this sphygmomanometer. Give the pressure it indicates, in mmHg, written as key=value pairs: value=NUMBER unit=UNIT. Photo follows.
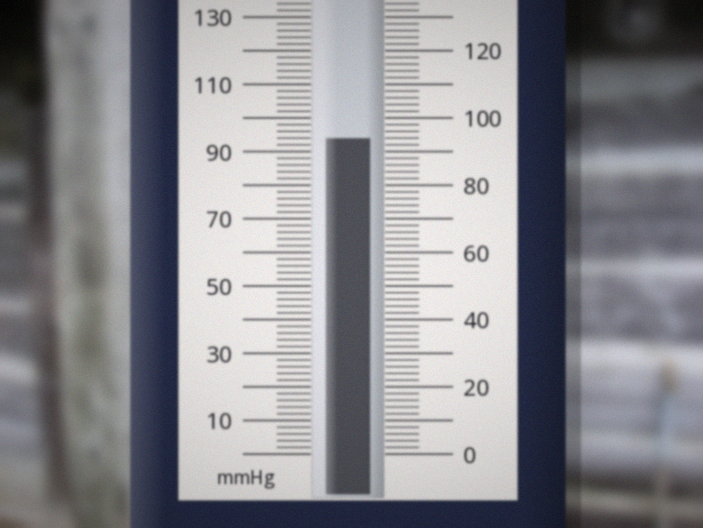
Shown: value=94 unit=mmHg
